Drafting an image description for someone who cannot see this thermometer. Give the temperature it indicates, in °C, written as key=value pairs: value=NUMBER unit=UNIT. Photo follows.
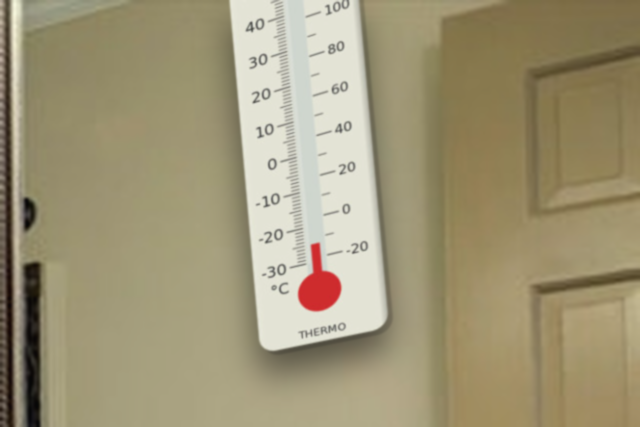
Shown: value=-25 unit=°C
